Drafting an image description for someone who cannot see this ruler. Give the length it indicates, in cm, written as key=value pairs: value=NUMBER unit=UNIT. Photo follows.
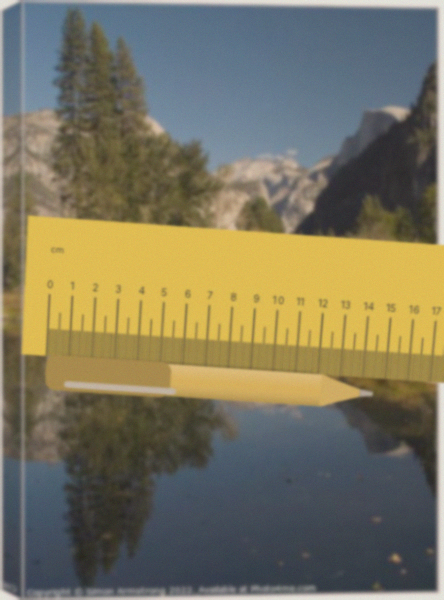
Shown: value=14.5 unit=cm
